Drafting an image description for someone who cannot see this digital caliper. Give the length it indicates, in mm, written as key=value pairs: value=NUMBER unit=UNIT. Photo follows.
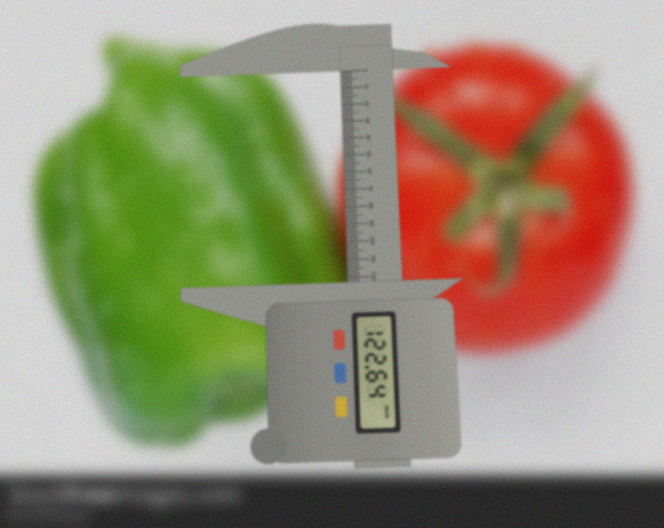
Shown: value=122.64 unit=mm
